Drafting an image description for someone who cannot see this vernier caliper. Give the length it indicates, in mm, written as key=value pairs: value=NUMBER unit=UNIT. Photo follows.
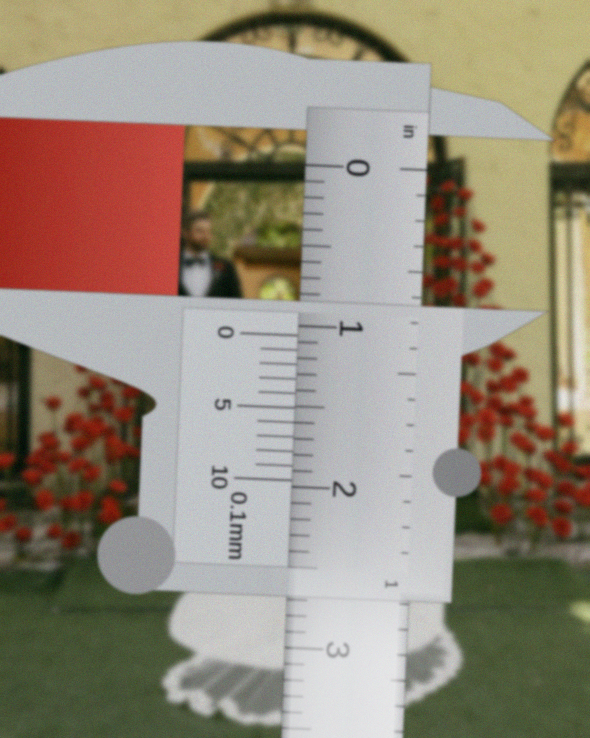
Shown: value=10.6 unit=mm
